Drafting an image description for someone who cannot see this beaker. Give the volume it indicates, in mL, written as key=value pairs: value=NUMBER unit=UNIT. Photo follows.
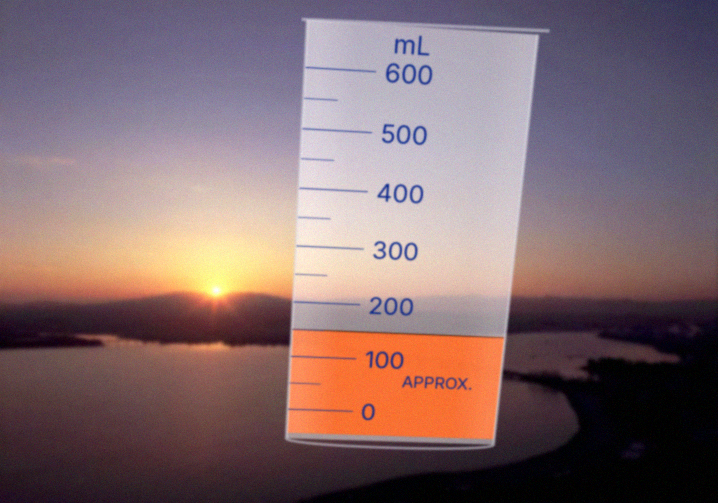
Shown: value=150 unit=mL
